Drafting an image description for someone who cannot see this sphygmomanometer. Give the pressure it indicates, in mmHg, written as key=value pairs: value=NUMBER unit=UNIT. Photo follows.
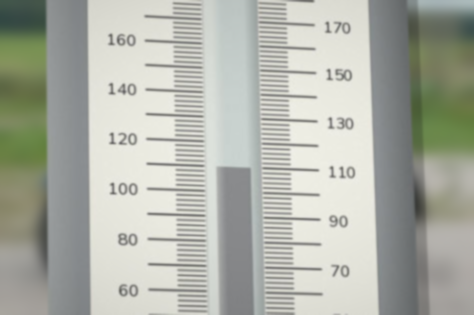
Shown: value=110 unit=mmHg
